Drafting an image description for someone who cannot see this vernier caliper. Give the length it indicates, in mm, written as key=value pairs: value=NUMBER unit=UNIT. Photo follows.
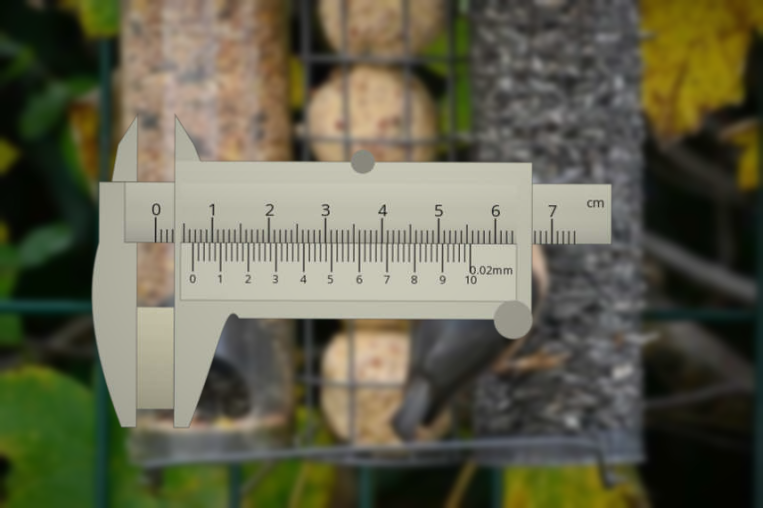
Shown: value=6.6 unit=mm
